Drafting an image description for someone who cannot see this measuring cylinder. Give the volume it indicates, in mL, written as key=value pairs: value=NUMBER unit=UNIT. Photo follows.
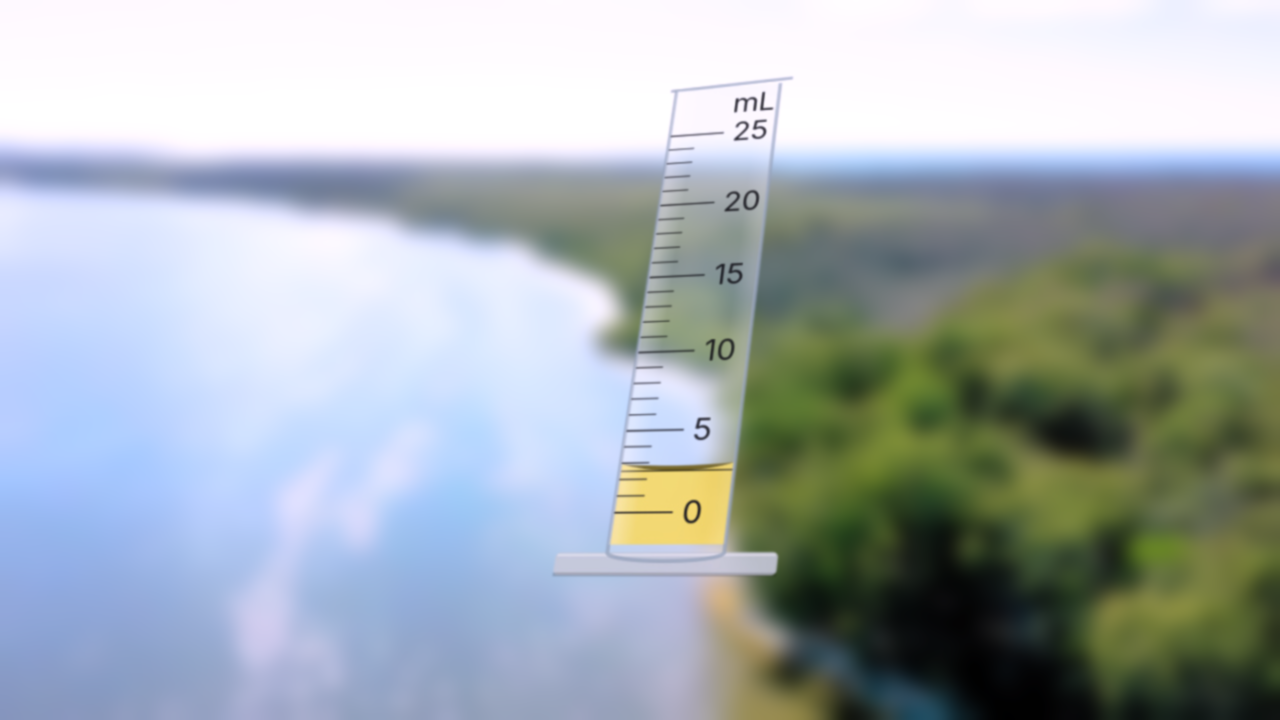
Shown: value=2.5 unit=mL
